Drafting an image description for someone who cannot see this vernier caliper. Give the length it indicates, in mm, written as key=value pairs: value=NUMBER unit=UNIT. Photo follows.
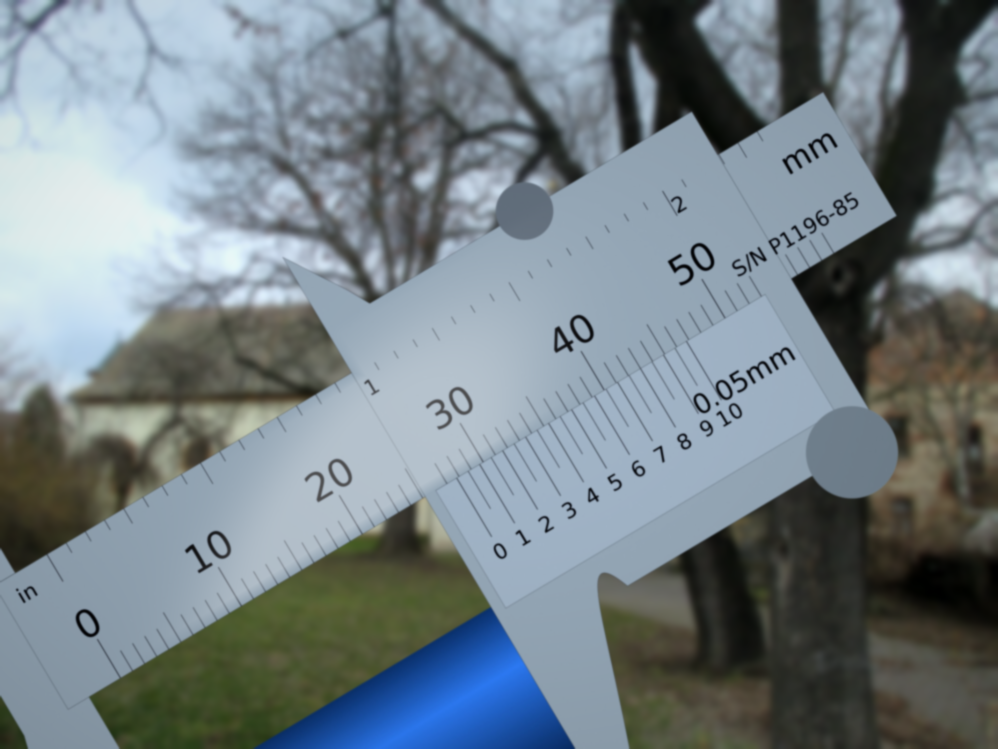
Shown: value=27.8 unit=mm
